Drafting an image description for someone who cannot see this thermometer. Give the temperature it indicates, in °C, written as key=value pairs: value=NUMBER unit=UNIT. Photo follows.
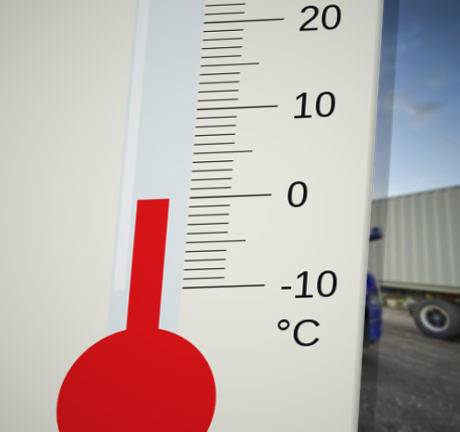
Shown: value=0 unit=°C
